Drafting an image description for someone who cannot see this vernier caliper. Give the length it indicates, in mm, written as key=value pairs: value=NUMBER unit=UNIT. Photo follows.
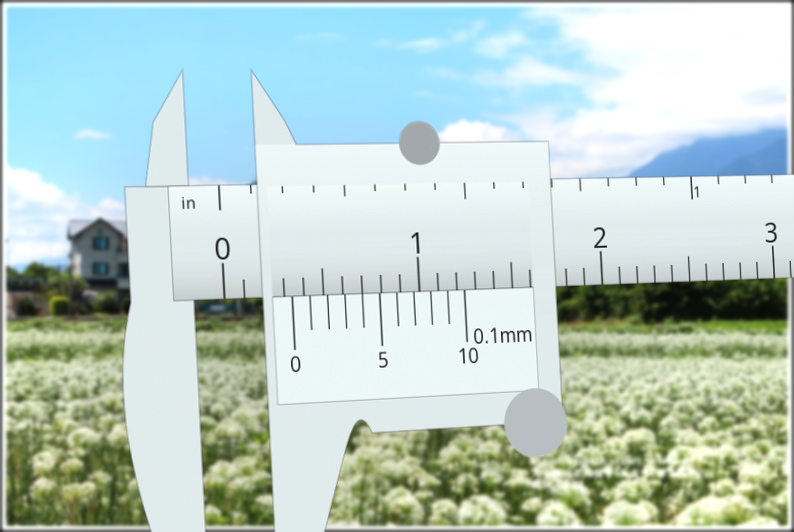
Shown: value=3.4 unit=mm
